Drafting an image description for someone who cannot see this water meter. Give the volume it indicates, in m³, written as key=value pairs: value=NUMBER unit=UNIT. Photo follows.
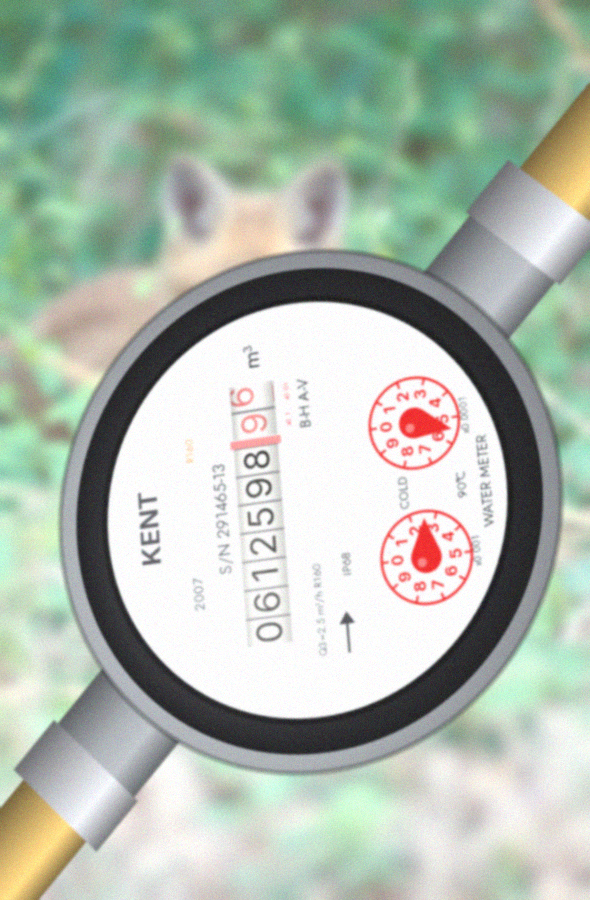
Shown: value=612598.9625 unit=m³
